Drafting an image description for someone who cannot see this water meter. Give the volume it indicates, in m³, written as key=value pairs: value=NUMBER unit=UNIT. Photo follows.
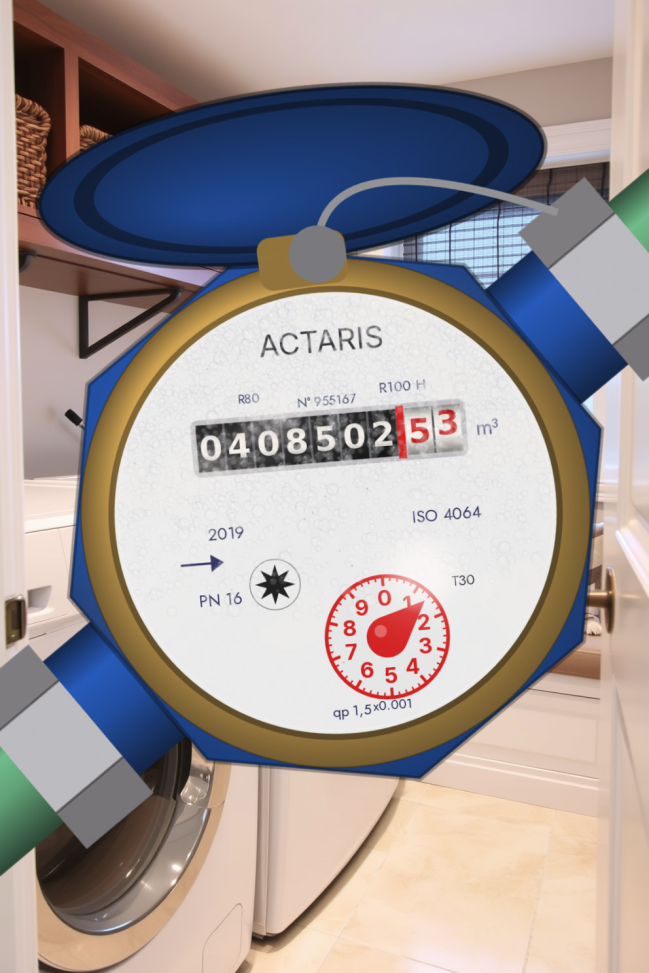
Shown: value=408502.531 unit=m³
